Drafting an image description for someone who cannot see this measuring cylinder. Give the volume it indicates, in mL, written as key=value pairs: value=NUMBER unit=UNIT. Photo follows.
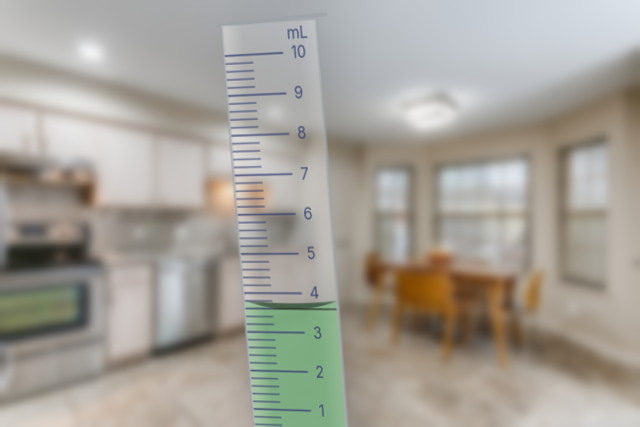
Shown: value=3.6 unit=mL
